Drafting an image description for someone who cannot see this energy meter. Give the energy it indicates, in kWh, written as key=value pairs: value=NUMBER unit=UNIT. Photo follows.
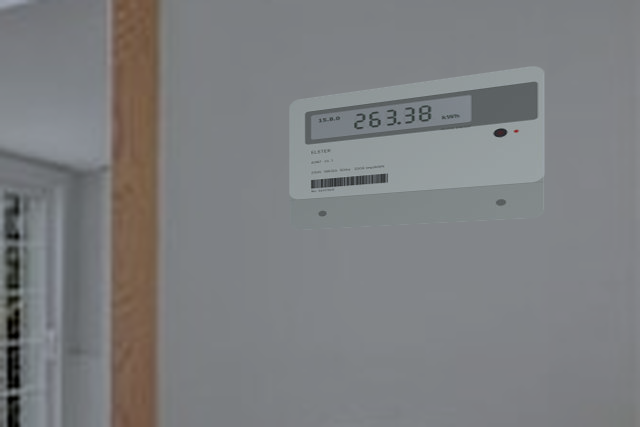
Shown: value=263.38 unit=kWh
